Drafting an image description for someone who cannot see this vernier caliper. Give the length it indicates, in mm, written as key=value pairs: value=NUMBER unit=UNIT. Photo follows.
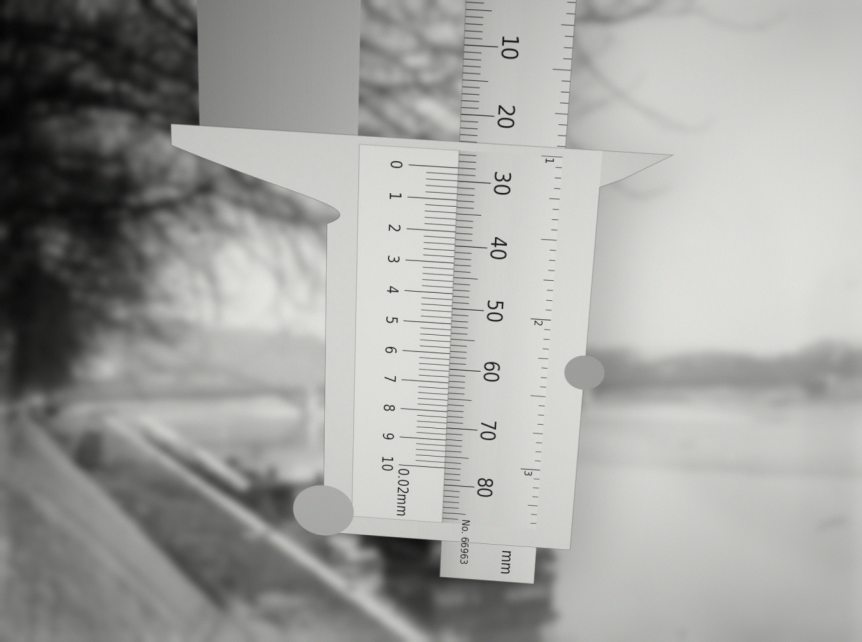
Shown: value=28.0 unit=mm
